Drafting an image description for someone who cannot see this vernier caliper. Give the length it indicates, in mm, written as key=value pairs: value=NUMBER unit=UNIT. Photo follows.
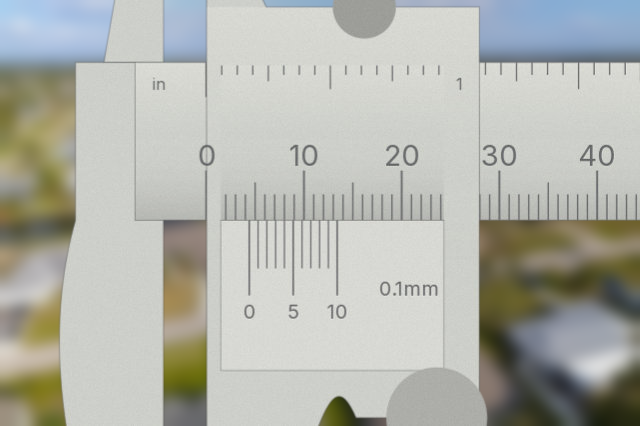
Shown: value=4.4 unit=mm
